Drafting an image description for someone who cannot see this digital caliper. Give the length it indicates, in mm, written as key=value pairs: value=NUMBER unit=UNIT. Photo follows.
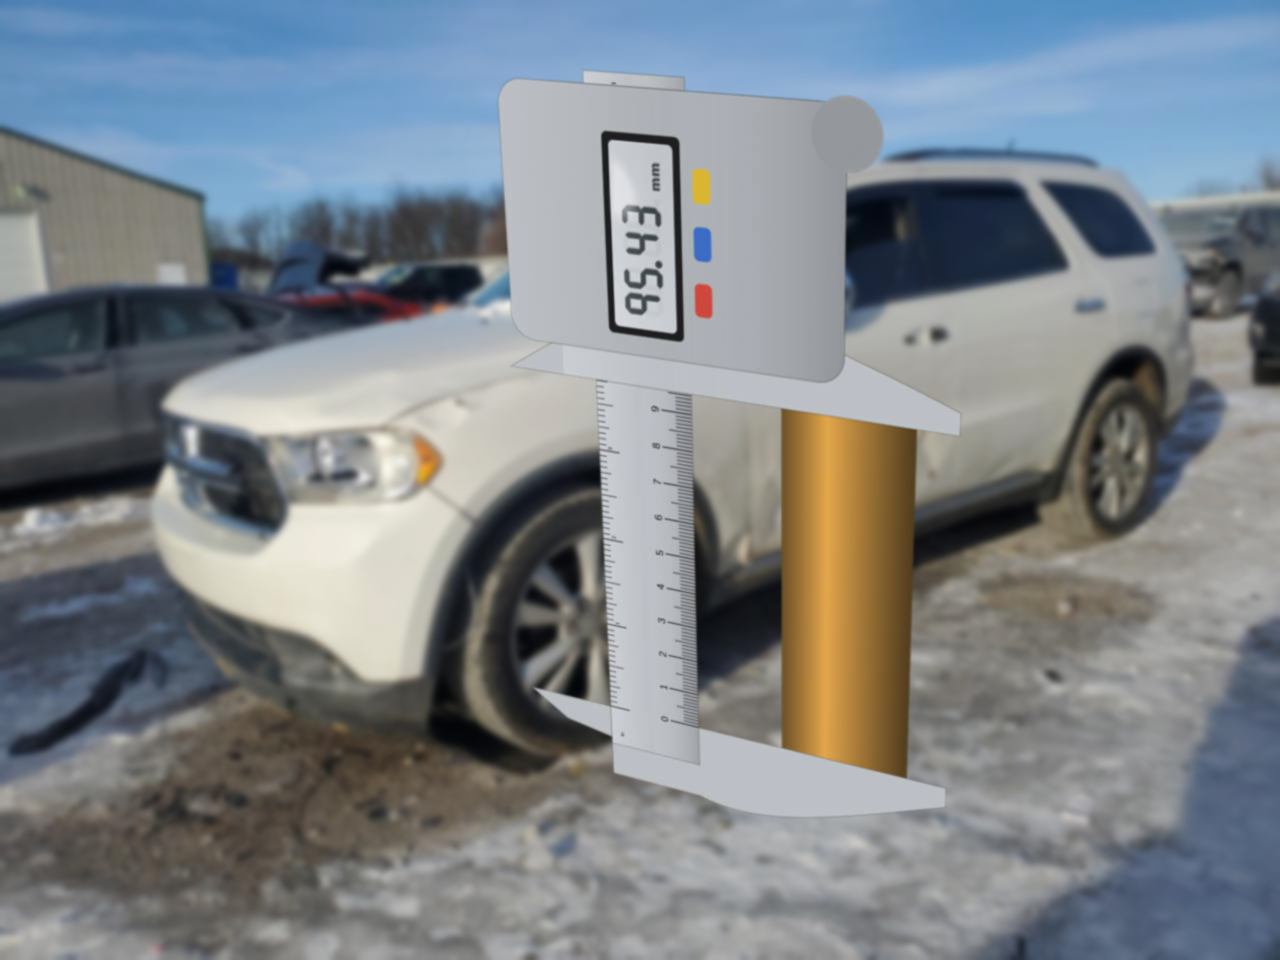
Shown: value=95.43 unit=mm
